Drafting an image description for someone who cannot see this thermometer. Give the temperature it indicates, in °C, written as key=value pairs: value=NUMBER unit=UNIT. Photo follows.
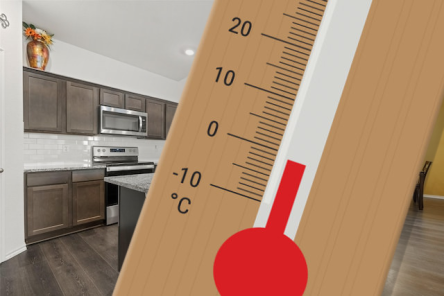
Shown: value=-1 unit=°C
